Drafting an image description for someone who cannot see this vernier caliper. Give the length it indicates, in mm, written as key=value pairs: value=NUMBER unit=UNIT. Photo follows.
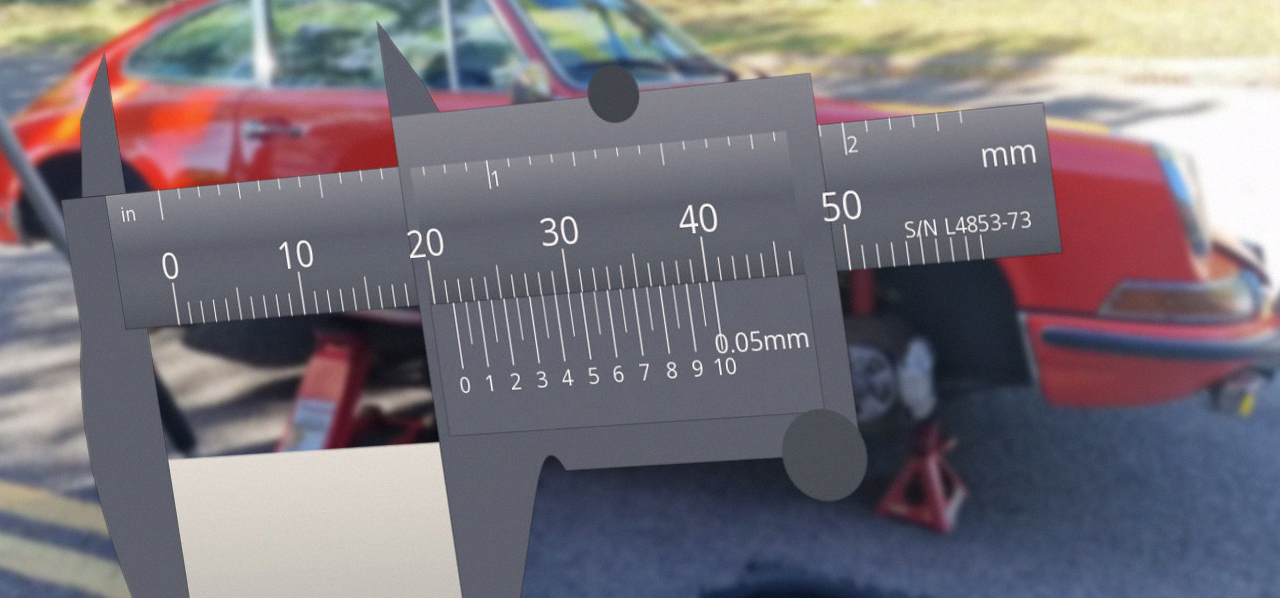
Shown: value=21.4 unit=mm
